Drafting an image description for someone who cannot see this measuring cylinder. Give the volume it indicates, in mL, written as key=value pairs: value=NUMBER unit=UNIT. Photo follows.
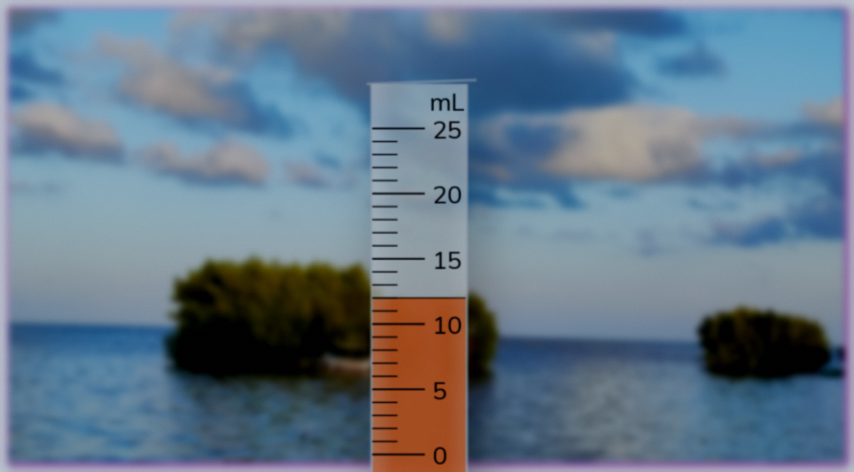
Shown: value=12 unit=mL
